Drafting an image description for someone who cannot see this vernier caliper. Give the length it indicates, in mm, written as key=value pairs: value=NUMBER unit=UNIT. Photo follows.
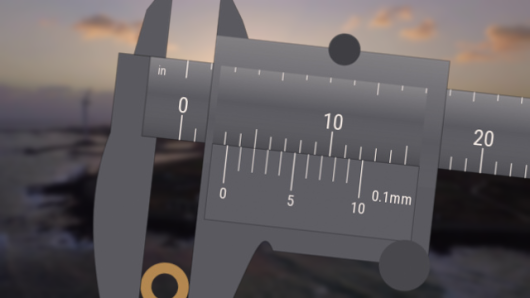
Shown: value=3.2 unit=mm
